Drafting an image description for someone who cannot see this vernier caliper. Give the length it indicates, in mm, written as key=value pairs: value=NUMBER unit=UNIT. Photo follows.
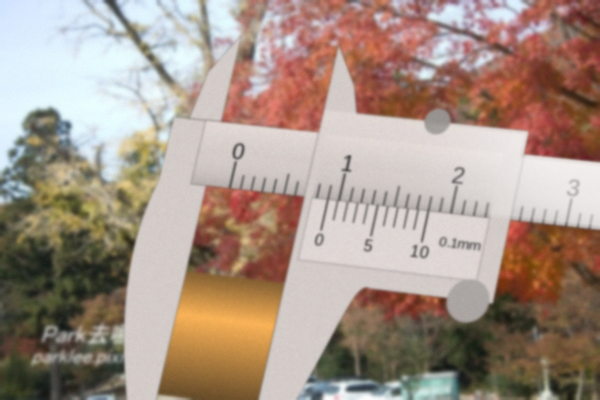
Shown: value=9.0 unit=mm
